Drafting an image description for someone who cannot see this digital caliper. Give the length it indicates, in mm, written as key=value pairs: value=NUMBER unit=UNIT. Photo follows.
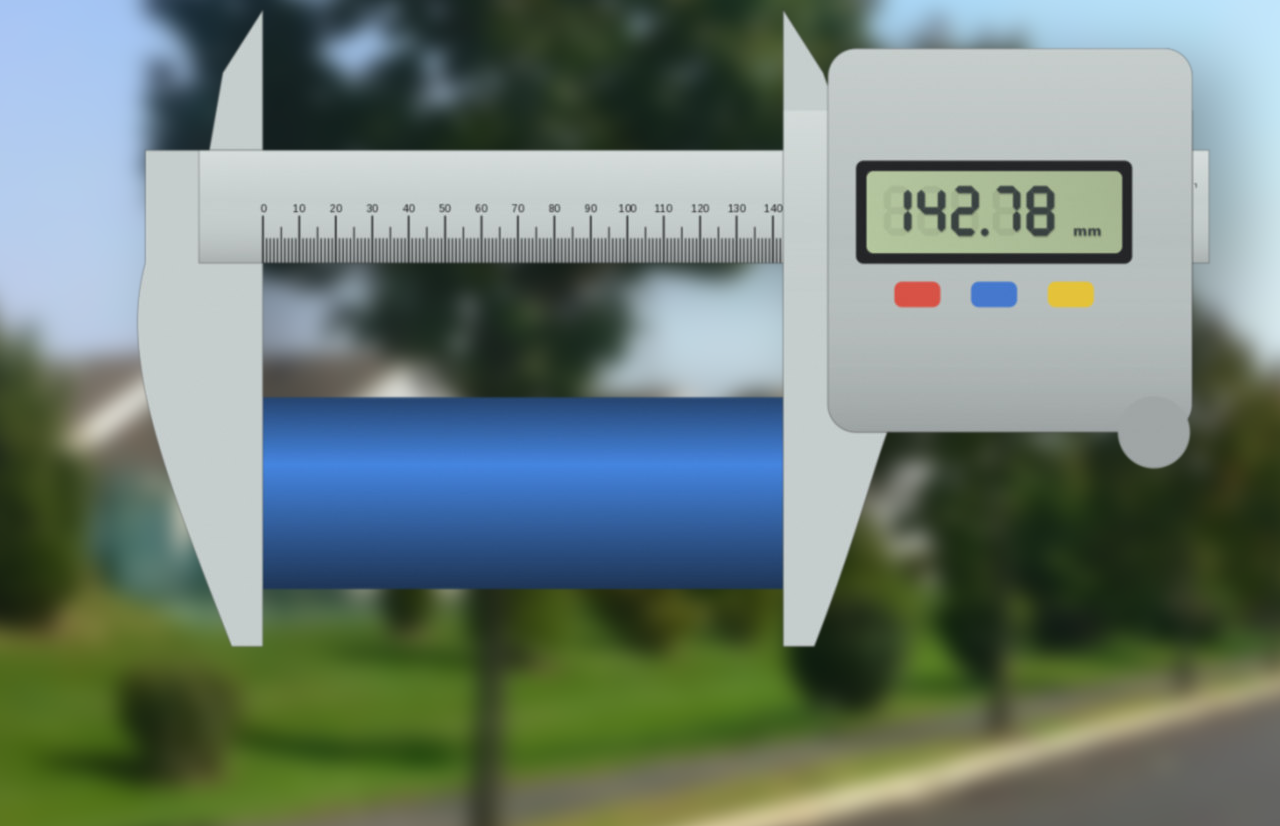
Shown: value=142.78 unit=mm
